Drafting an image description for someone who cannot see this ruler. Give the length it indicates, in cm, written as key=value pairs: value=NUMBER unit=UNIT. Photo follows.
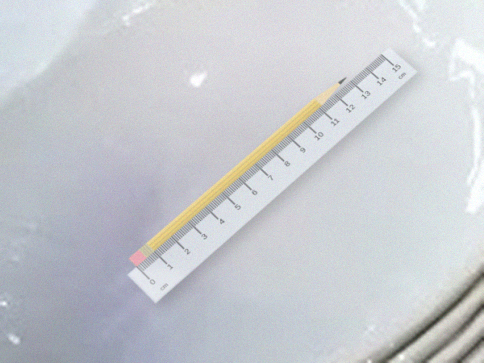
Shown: value=13 unit=cm
